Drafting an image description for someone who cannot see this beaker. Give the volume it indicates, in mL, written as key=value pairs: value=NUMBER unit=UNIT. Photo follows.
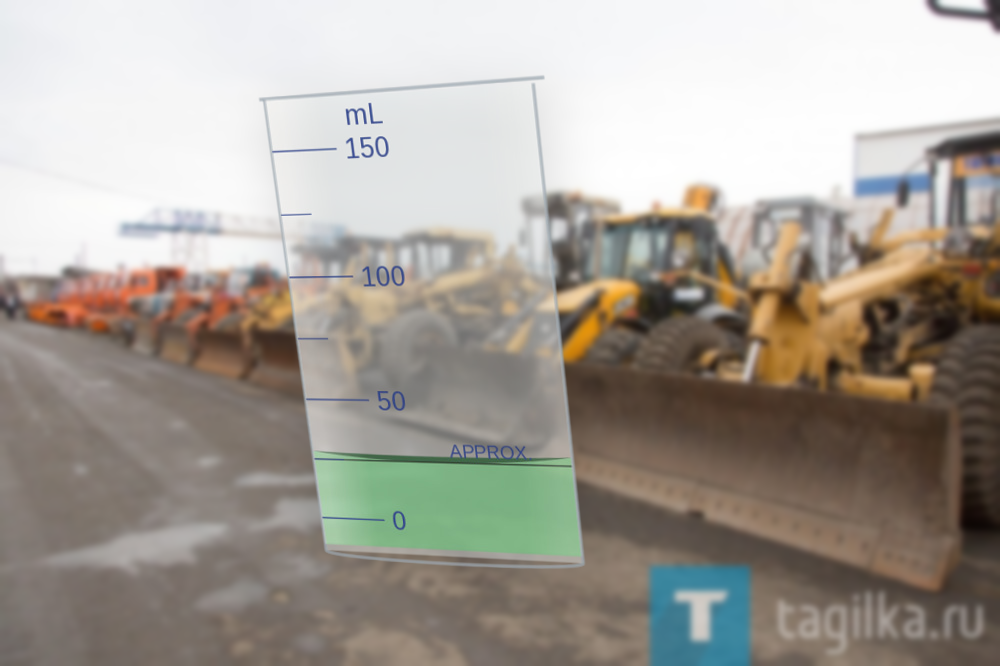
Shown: value=25 unit=mL
